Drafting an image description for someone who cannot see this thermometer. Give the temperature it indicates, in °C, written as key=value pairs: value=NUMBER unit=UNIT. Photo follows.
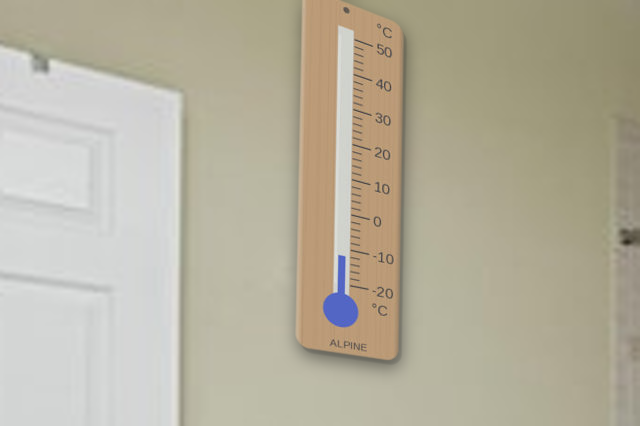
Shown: value=-12 unit=°C
